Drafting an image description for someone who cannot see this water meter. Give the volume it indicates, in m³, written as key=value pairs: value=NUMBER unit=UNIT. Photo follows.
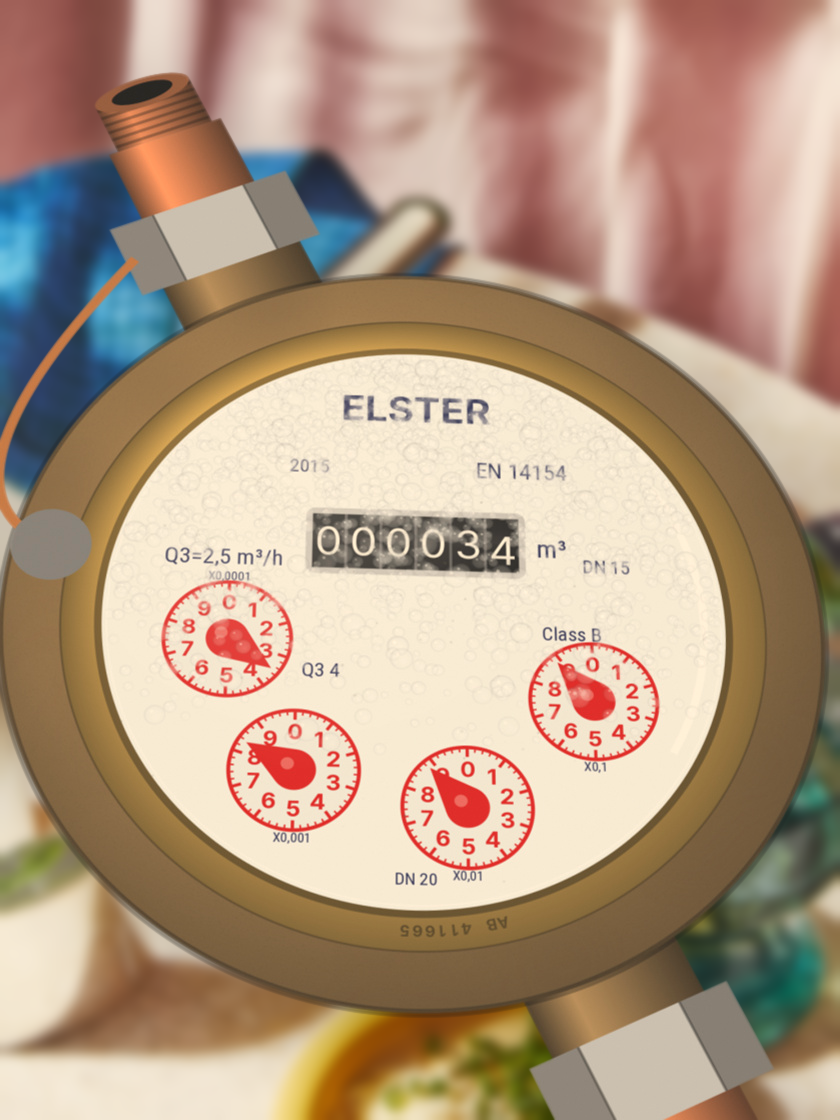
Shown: value=33.8883 unit=m³
